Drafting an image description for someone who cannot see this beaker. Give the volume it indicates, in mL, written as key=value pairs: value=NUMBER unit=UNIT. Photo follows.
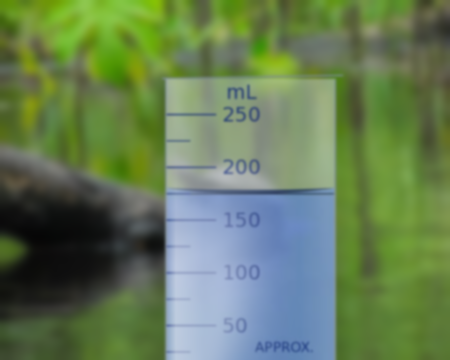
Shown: value=175 unit=mL
